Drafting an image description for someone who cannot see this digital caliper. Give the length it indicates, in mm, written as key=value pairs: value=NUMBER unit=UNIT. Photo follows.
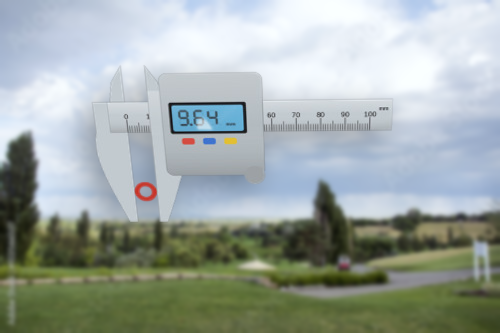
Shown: value=9.64 unit=mm
